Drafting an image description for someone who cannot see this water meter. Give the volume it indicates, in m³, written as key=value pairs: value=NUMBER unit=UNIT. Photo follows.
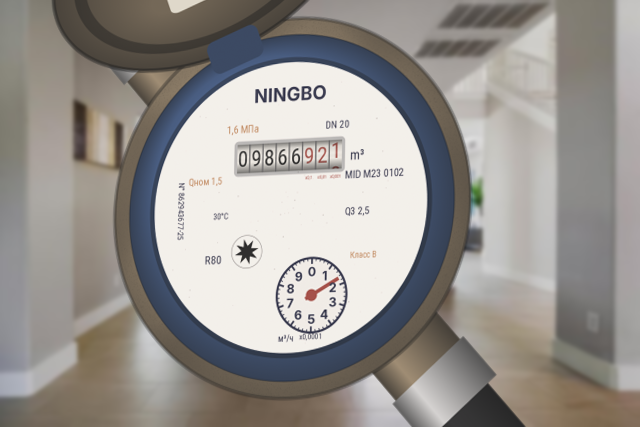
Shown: value=9866.9211 unit=m³
